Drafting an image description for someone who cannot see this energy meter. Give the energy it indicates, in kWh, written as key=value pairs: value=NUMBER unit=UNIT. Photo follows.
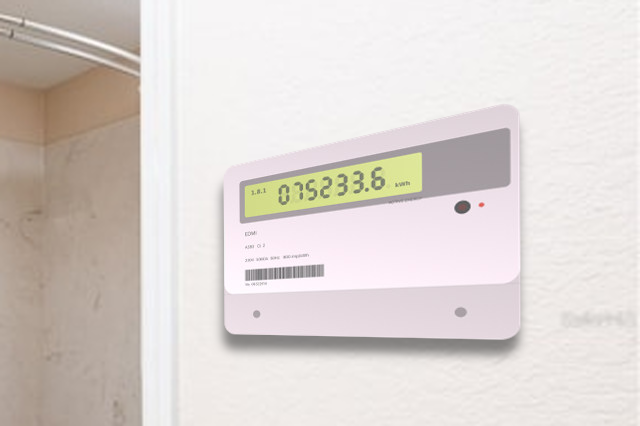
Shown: value=75233.6 unit=kWh
